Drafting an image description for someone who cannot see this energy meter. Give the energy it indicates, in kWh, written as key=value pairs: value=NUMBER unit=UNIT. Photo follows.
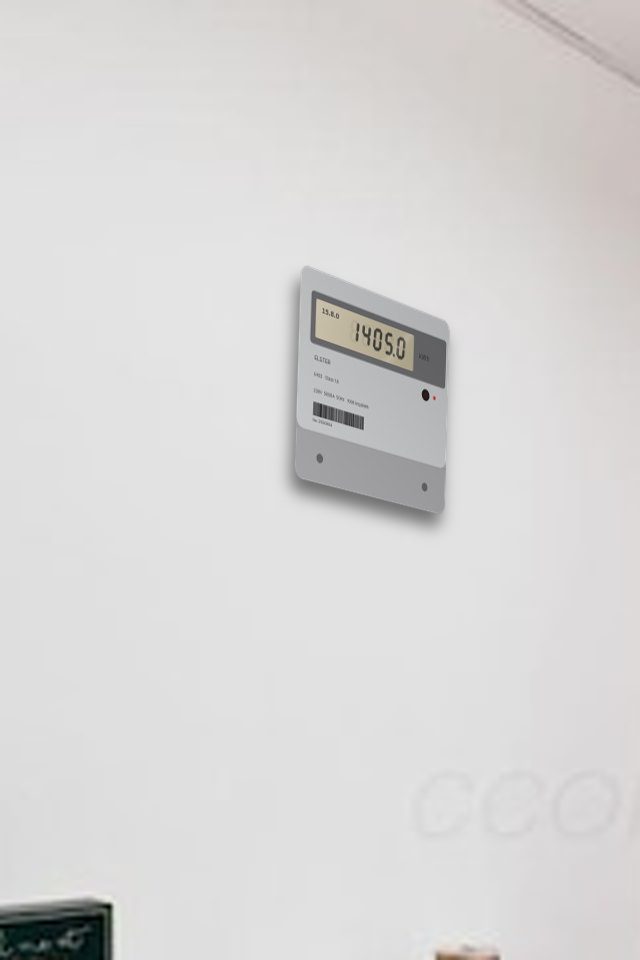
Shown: value=1405.0 unit=kWh
